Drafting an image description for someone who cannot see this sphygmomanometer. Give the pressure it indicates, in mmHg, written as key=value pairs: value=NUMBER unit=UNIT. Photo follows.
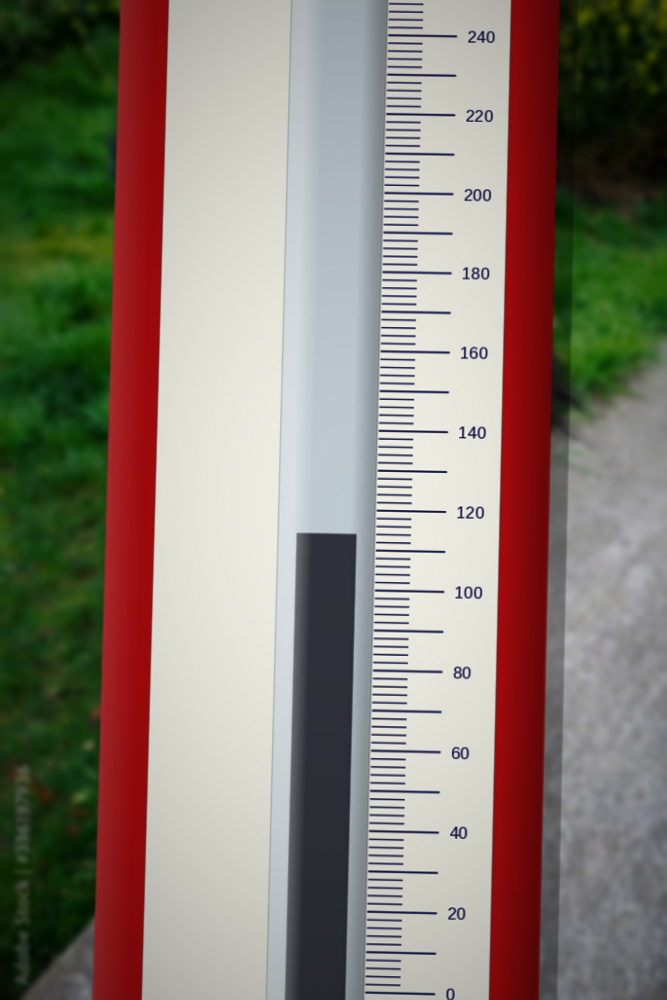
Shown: value=114 unit=mmHg
